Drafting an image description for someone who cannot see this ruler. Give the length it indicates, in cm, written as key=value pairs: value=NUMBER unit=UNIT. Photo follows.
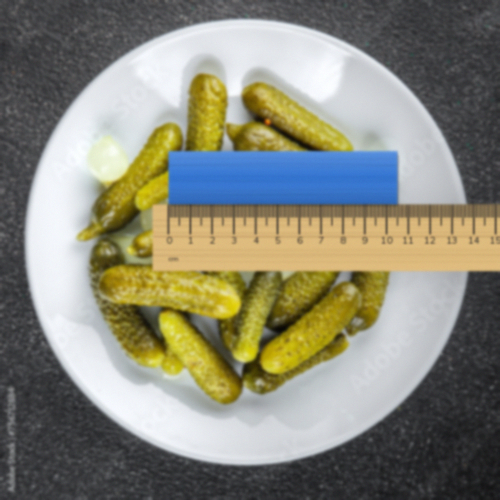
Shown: value=10.5 unit=cm
